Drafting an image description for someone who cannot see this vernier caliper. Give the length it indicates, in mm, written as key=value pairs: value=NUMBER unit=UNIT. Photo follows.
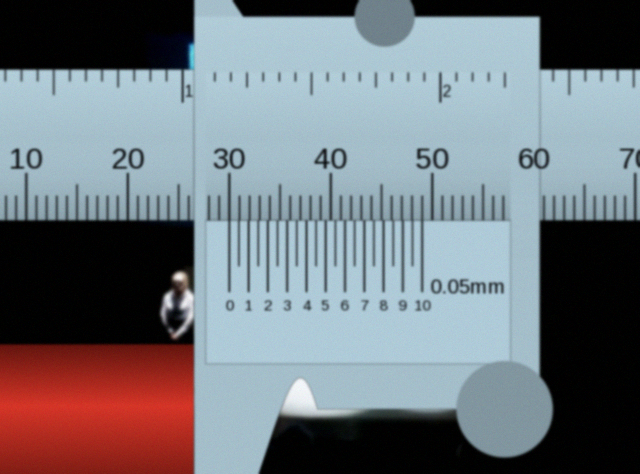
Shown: value=30.0 unit=mm
